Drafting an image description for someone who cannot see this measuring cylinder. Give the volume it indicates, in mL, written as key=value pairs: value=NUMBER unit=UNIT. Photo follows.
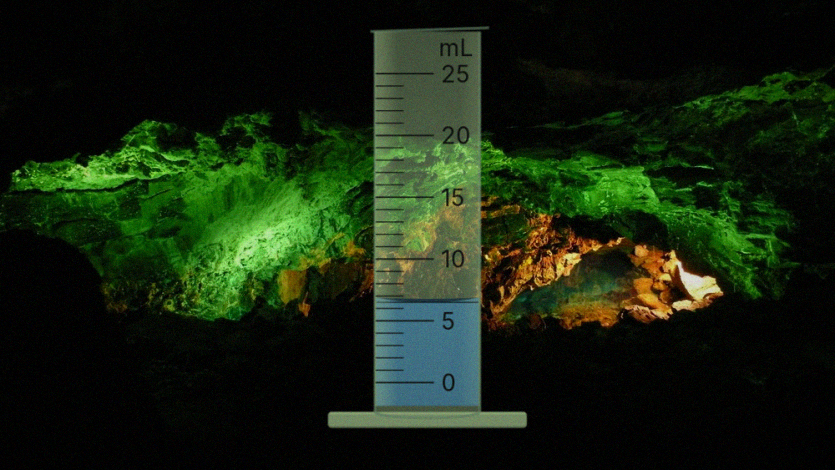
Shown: value=6.5 unit=mL
